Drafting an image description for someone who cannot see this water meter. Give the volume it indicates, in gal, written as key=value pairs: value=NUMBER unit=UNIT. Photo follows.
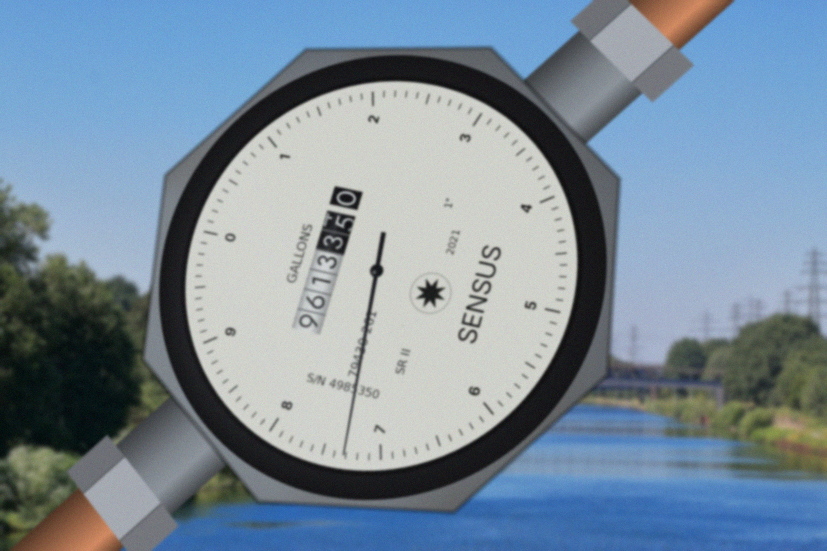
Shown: value=9613347.3 unit=gal
